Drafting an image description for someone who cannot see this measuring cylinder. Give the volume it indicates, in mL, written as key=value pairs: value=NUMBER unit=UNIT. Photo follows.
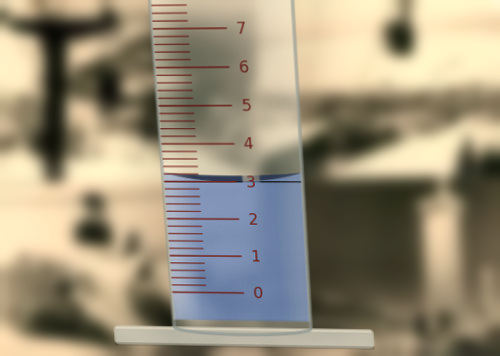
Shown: value=3 unit=mL
